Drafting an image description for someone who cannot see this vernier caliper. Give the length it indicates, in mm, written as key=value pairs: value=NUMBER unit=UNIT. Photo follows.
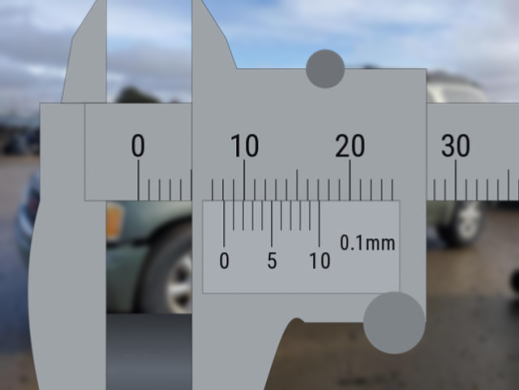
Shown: value=8.1 unit=mm
